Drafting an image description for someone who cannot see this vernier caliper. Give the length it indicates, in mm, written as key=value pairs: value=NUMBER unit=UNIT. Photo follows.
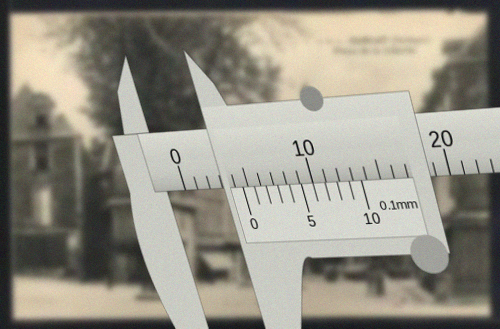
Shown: value=4.6 unit=mm
